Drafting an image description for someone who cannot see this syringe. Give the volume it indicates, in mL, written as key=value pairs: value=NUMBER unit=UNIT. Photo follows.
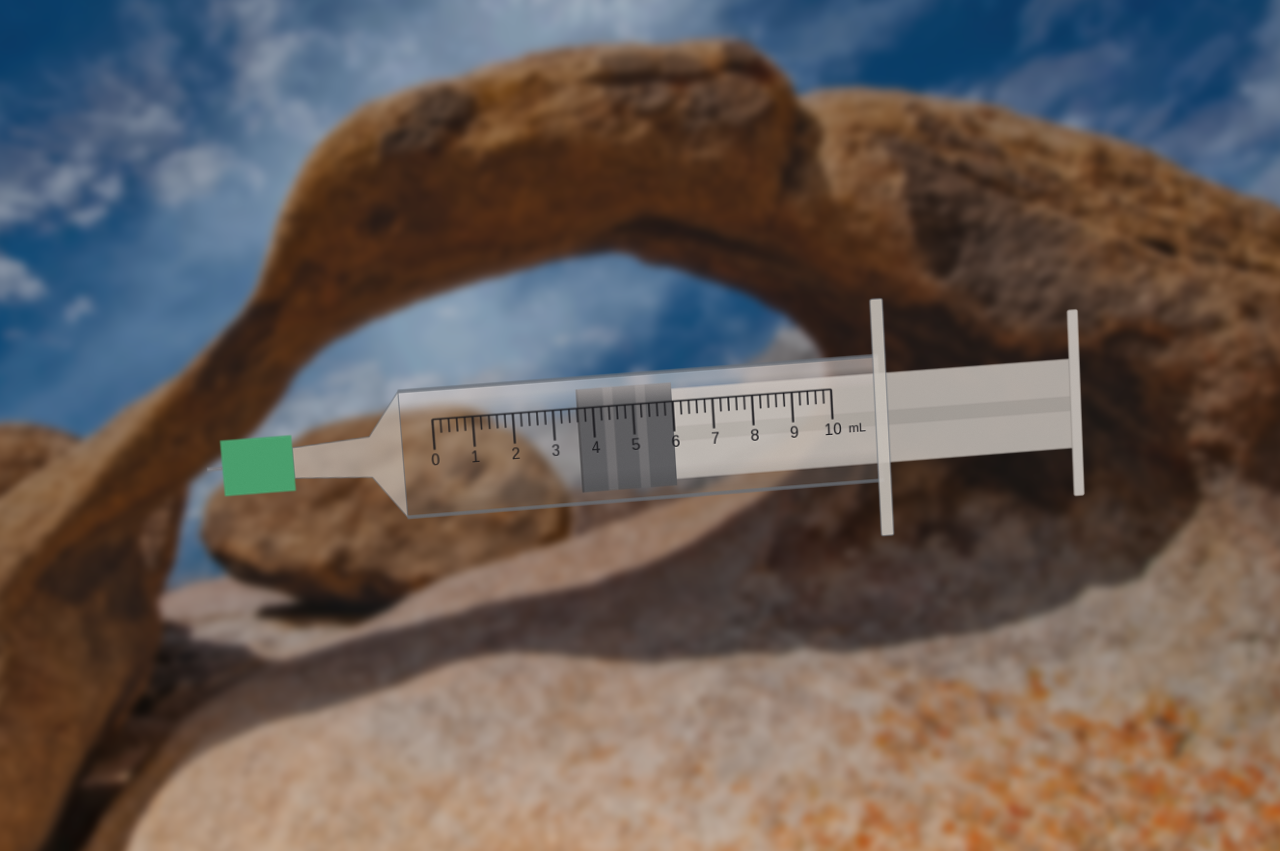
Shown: value=3.6 unit=mL
